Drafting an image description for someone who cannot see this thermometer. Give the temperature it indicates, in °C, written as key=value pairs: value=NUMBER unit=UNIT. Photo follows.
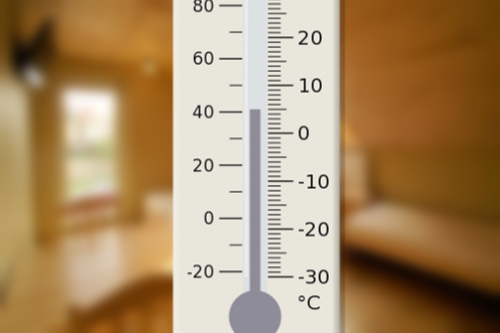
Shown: value=5 unit=°C
